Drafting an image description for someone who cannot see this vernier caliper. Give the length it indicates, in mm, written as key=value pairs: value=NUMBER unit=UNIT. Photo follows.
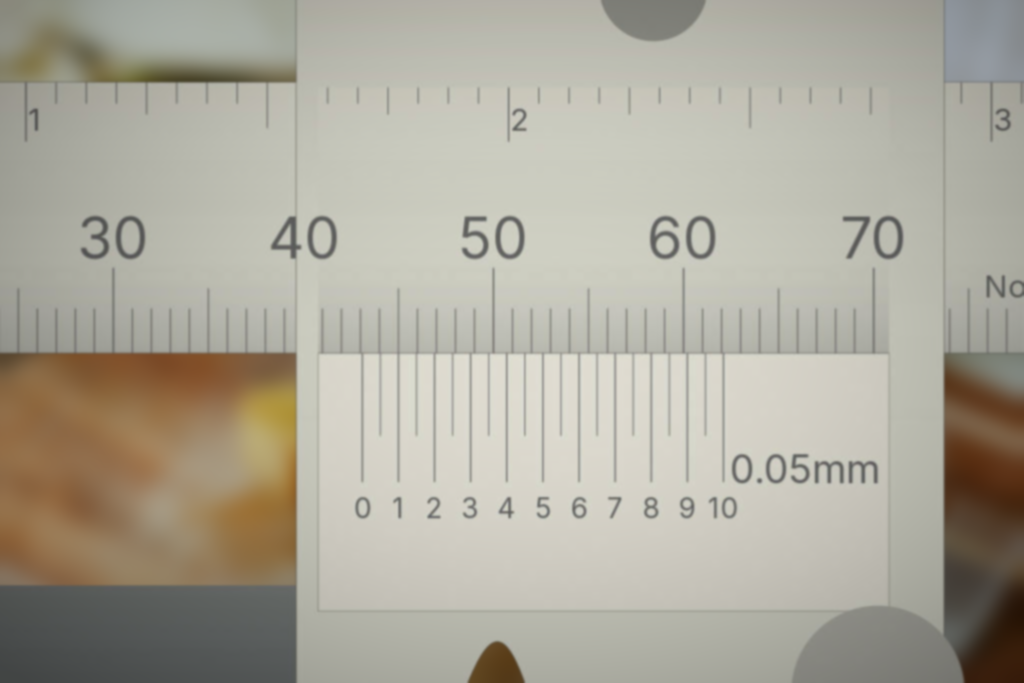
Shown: value=43.1 unit=mm
